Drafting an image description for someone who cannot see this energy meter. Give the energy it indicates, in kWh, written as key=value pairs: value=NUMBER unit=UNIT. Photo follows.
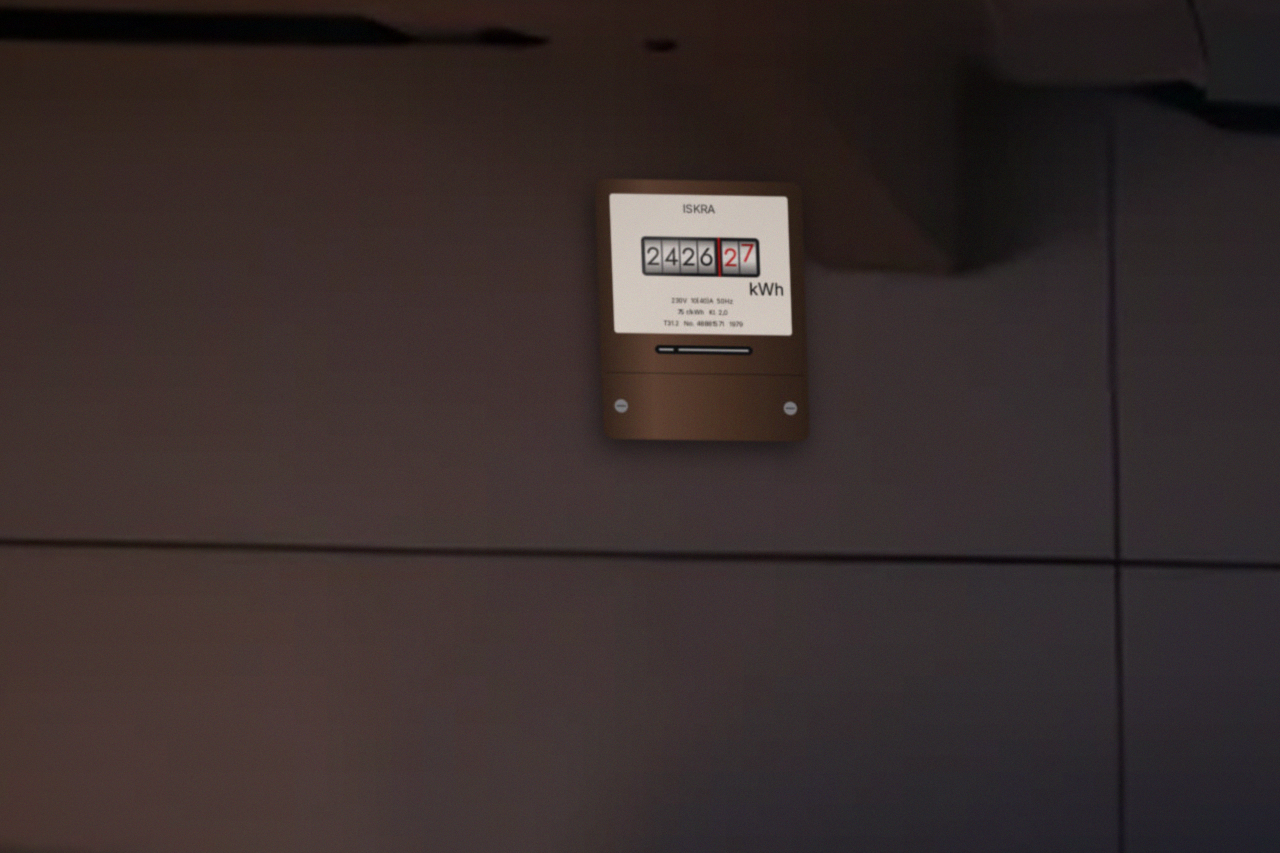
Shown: value=2426.27 unit=kWh
